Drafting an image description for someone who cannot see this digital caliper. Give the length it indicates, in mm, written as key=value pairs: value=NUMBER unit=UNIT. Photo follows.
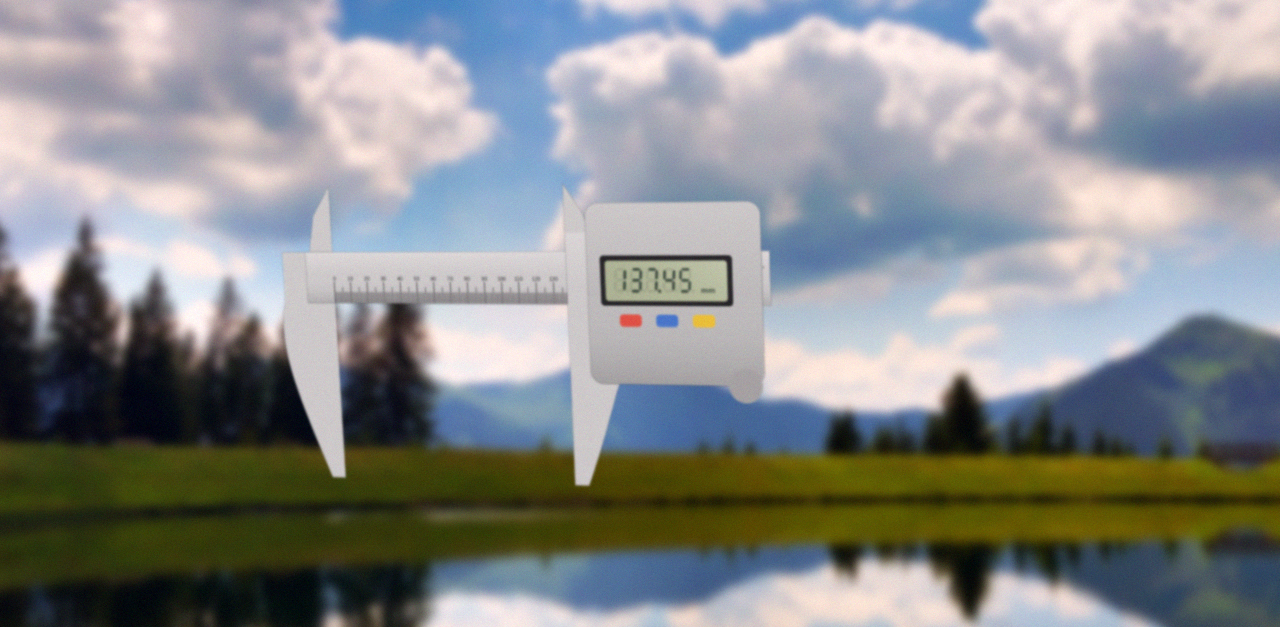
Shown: value=137.45 unit=mm
